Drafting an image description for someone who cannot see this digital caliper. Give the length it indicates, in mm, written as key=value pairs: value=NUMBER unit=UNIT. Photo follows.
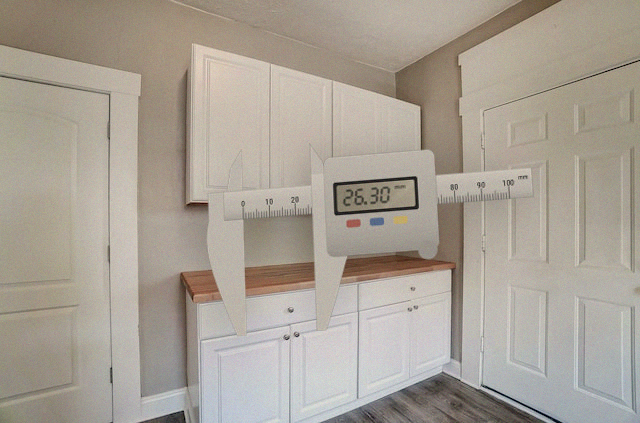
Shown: value=26.30 unit=mm
